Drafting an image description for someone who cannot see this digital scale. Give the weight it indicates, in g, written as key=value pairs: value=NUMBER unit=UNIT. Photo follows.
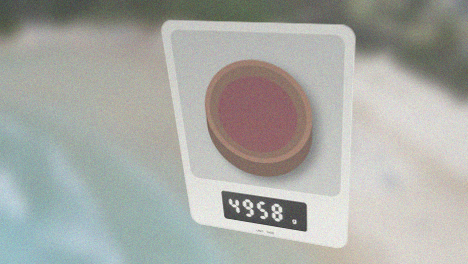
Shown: value=4958 unit=g
